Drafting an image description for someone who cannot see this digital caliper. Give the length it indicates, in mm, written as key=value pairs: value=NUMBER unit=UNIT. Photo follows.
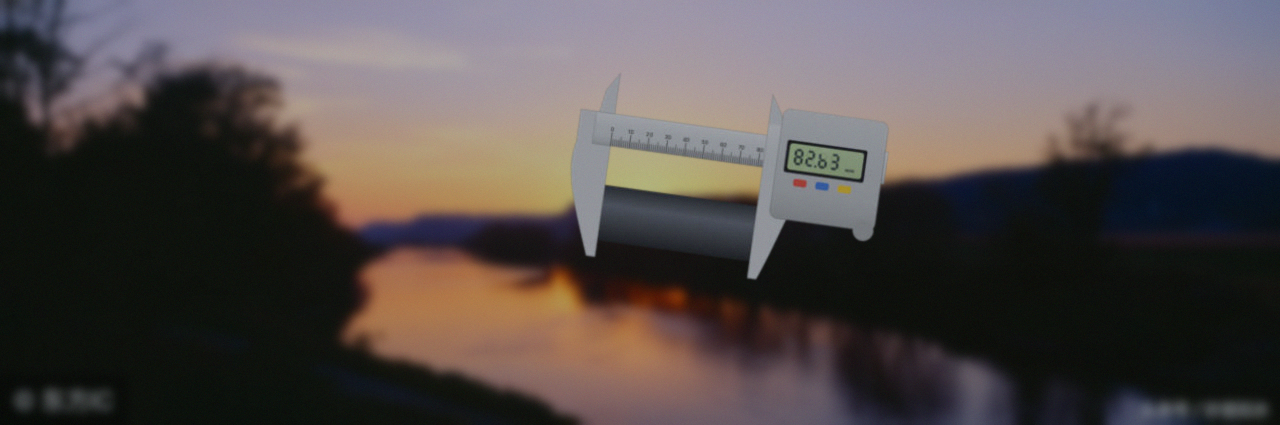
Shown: value=82.63 unit=mm
